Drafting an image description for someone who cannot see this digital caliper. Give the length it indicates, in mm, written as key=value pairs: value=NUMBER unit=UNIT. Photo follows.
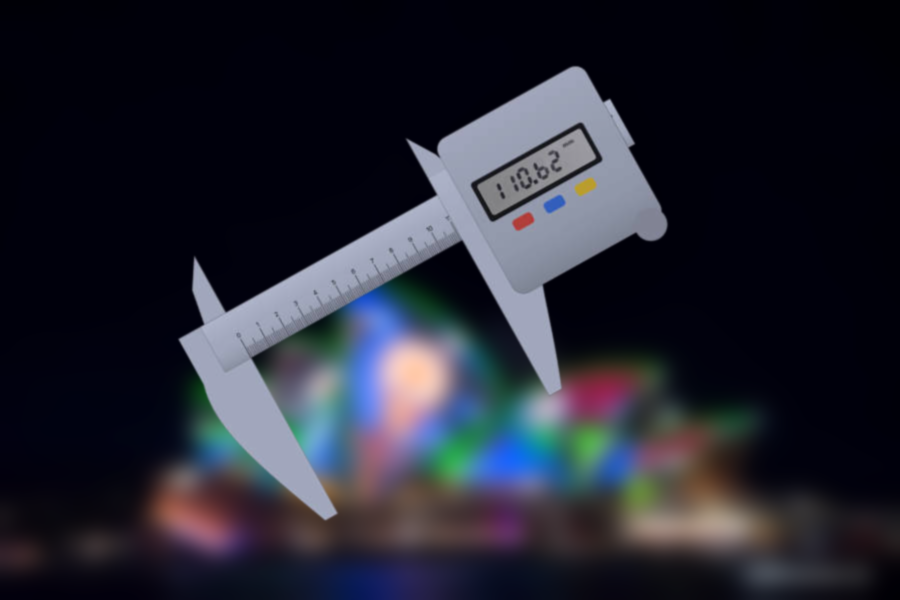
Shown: value=110.62 unit=mm
